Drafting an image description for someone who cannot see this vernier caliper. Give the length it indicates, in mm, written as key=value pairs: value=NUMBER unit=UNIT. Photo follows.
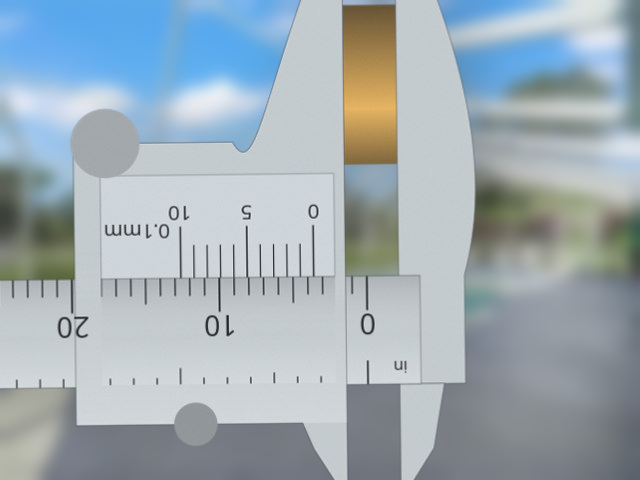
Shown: value=3.6 unit=mm
